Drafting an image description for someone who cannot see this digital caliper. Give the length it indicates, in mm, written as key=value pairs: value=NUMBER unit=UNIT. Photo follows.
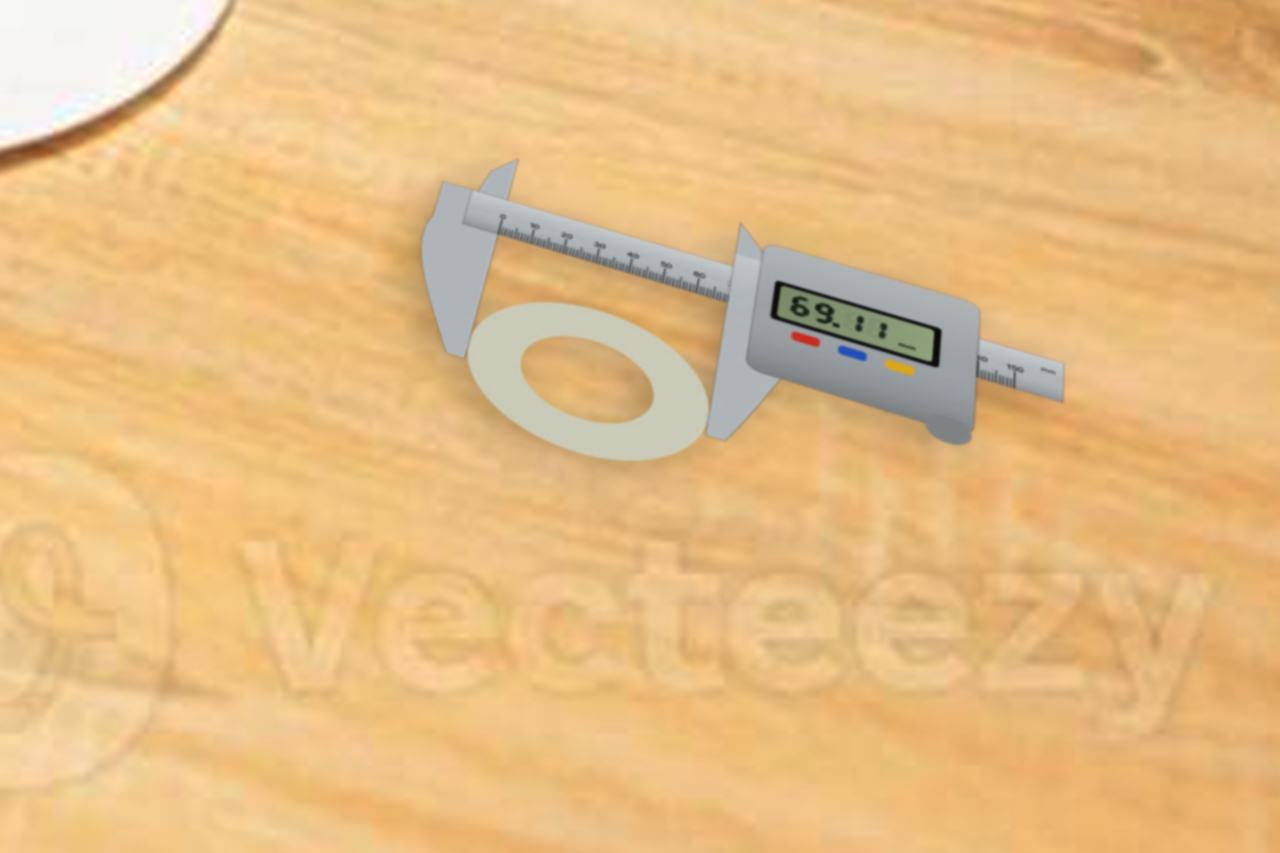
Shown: value=69.11 unit=mm
